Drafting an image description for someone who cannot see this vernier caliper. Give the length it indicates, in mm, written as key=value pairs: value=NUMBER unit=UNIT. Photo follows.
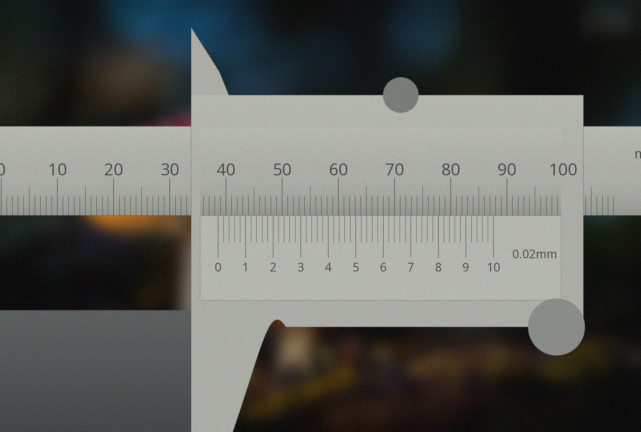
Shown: value=38.6 unit=mm
